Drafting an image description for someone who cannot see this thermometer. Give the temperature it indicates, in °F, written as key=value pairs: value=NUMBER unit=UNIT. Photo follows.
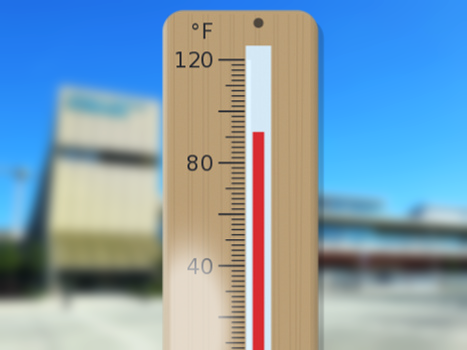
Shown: value=92 unit=°F
